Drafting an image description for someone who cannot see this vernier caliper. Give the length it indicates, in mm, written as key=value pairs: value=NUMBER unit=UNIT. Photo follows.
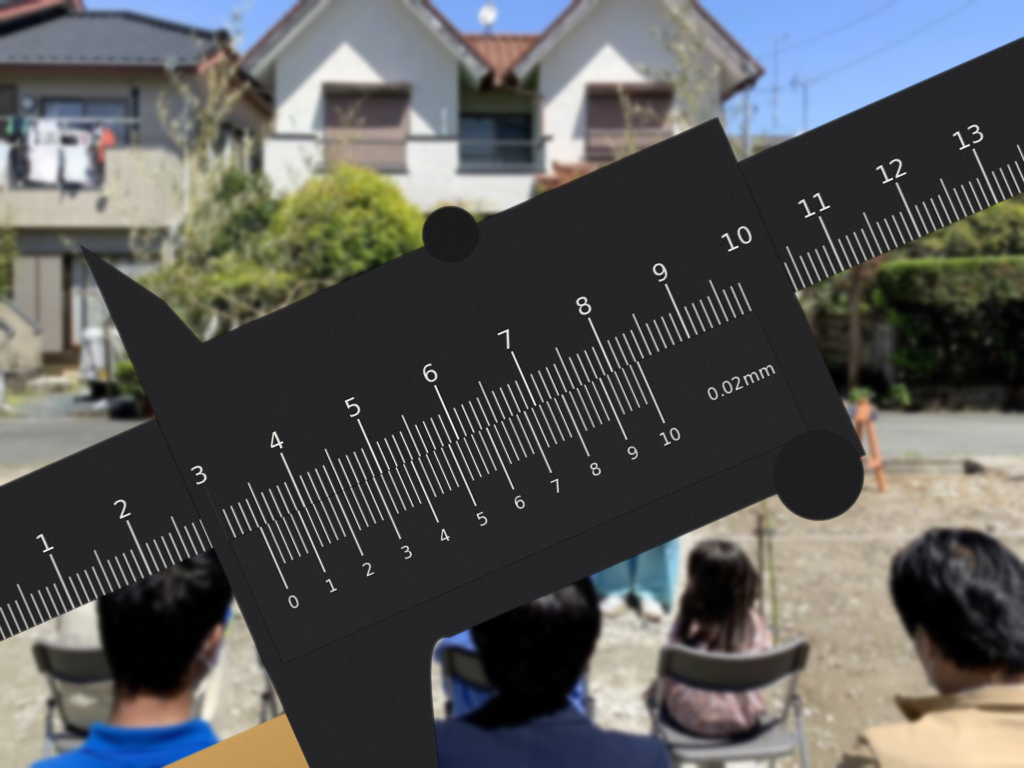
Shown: value=34.2 unit=mm
